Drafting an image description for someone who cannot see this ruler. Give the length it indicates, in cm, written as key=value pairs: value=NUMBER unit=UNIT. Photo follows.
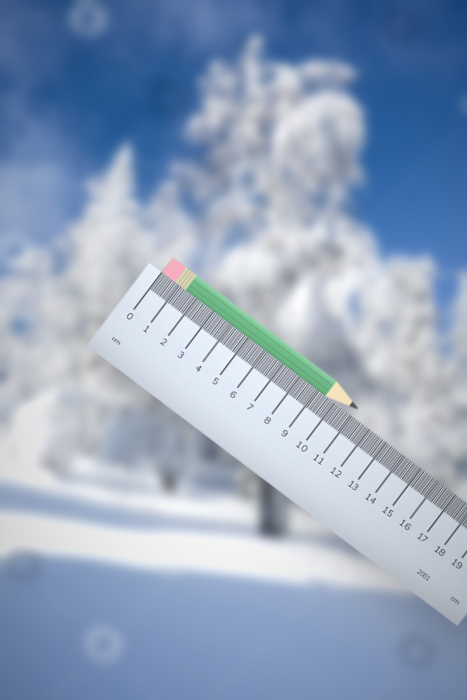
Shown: value=11 unit=cm
